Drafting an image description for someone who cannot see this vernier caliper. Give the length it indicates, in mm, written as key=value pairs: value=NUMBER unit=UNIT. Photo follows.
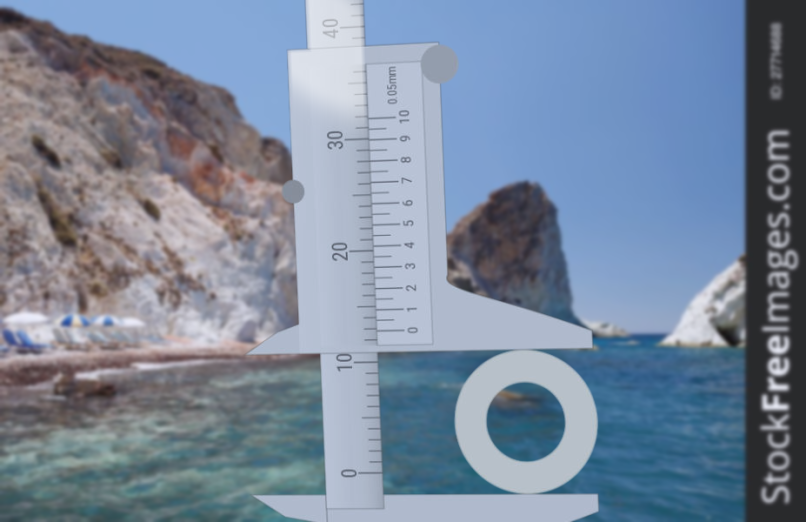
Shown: value=12.8 unit=mm
